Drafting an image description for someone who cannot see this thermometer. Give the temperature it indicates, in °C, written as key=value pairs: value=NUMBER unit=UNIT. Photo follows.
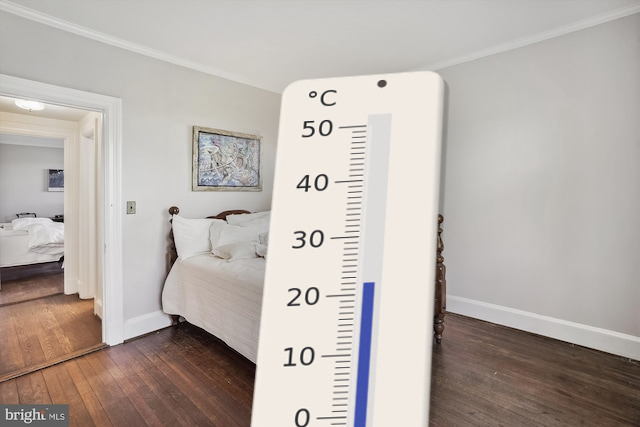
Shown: value=22 unit=°C
